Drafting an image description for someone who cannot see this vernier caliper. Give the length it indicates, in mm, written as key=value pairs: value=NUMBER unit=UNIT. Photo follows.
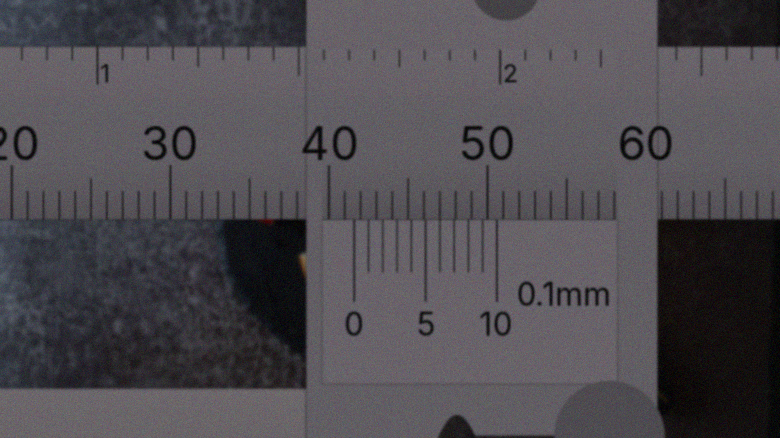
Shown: value=41.6 unit=mm
